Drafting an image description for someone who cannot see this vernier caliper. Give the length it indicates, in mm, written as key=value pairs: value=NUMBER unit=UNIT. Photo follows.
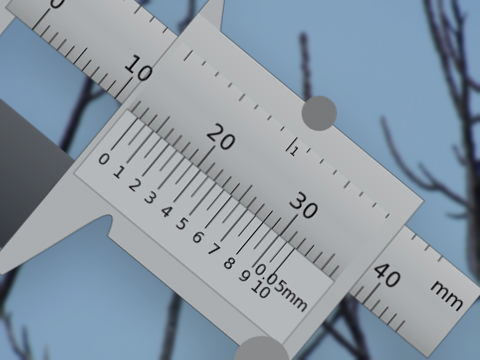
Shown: value=12.8 unit=mm
